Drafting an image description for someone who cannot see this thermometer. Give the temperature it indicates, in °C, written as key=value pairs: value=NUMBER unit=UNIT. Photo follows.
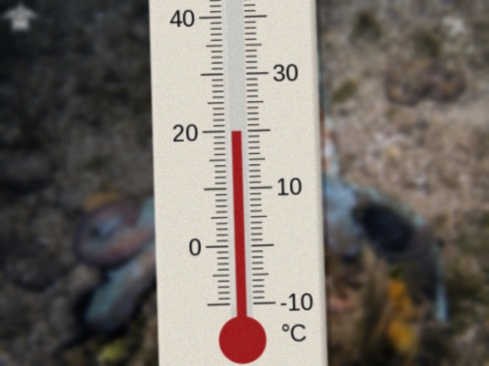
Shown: value=20 unit=°C
